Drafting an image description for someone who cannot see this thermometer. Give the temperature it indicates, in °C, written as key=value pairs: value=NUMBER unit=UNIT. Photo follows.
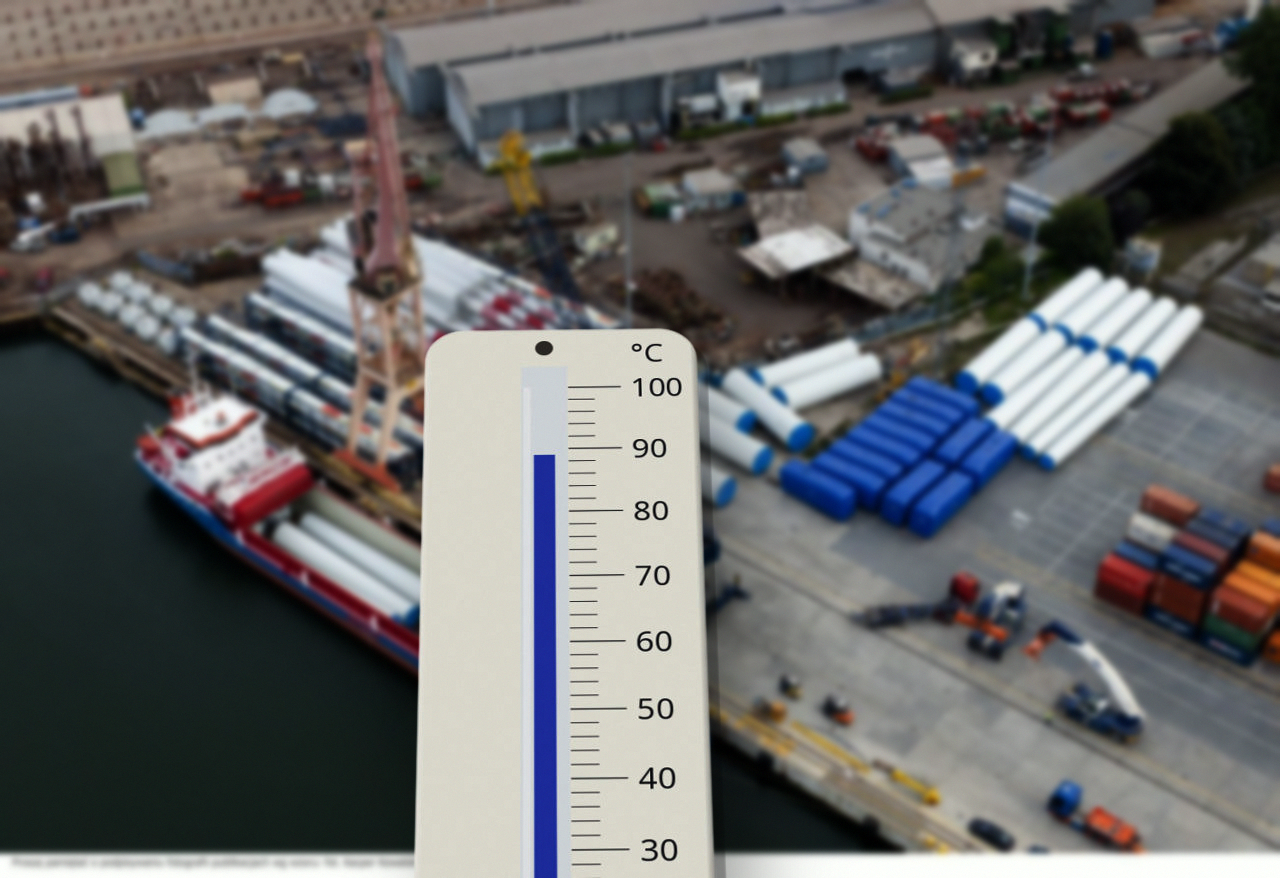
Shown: value=89 unit=°C
